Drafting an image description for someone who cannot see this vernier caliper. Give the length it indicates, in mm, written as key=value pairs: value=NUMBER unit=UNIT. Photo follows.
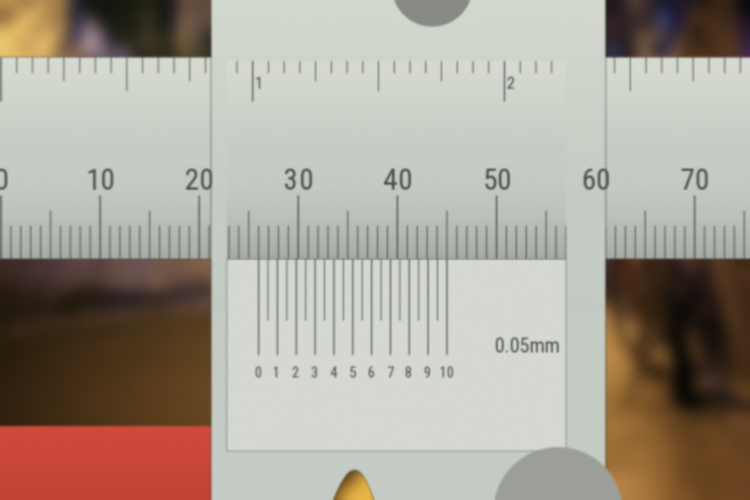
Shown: value=26.0 unit=mm
